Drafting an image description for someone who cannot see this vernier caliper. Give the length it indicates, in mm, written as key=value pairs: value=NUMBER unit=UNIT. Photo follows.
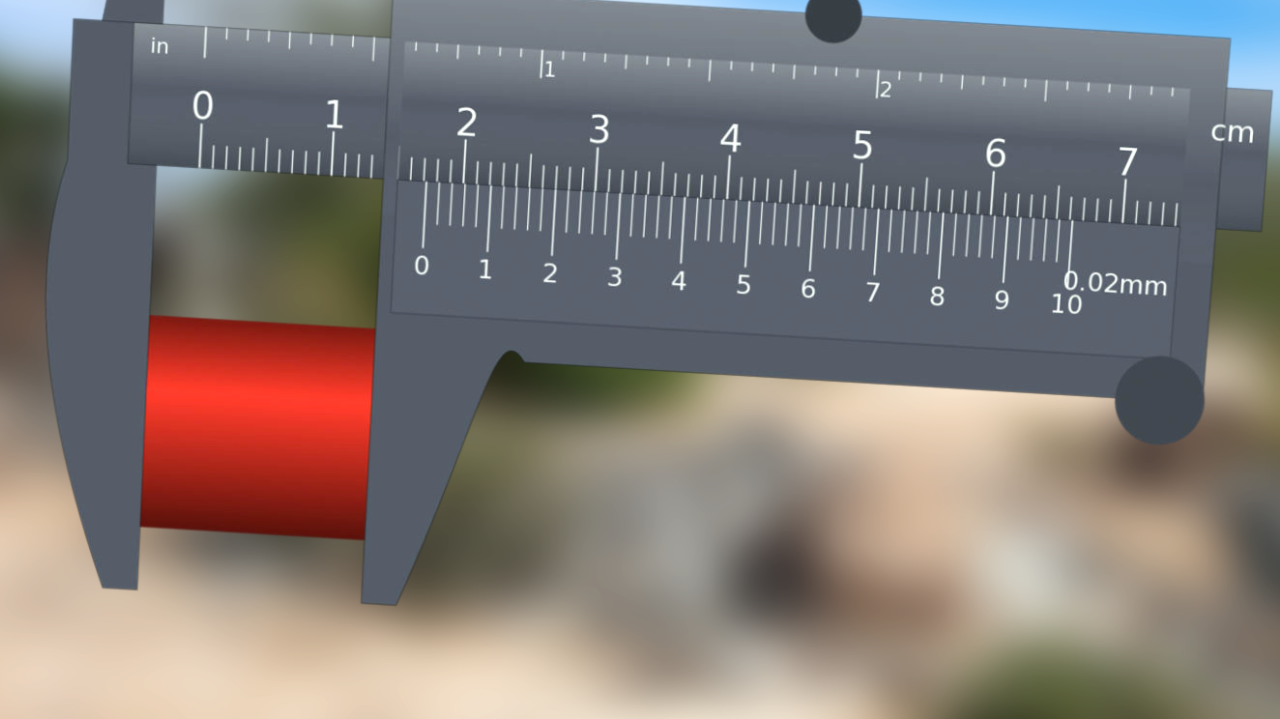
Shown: value=17.2 unit=mm
